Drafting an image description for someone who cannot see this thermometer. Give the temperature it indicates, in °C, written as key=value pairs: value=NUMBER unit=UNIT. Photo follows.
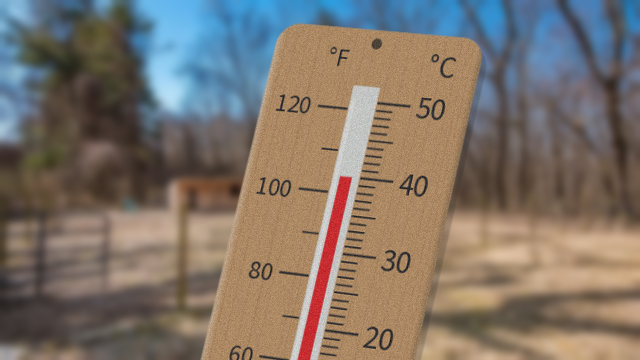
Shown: value=40 unit=°C
